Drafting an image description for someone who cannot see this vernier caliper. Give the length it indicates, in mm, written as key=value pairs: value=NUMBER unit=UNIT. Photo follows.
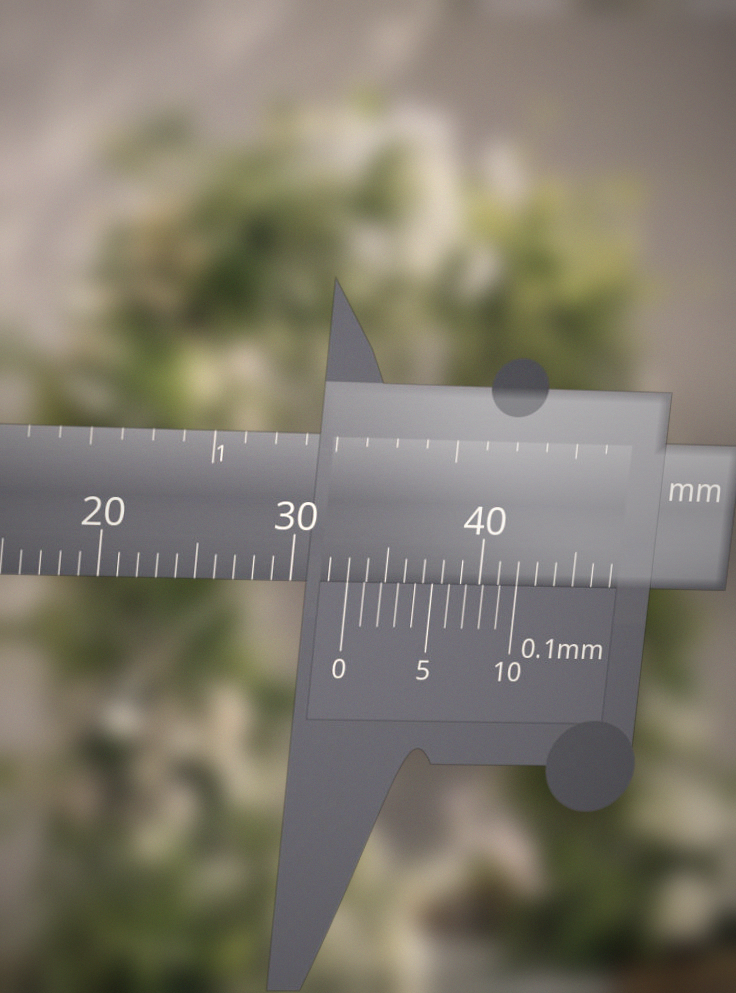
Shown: value=33.0 unit=mm
